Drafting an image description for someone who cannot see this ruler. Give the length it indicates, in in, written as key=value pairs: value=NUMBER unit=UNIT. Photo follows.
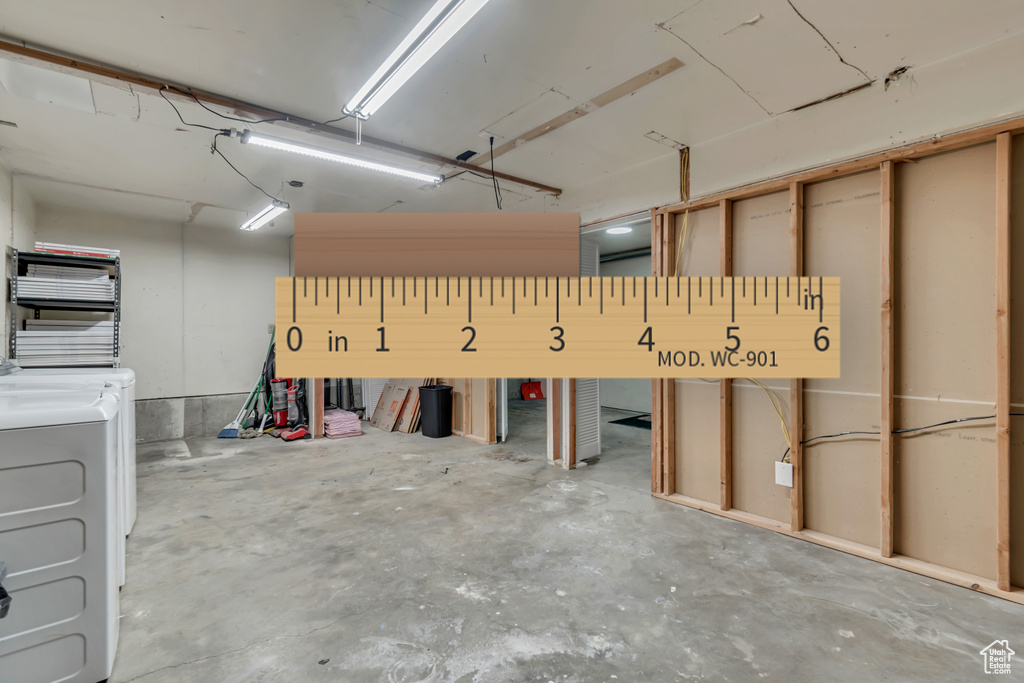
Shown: value=3.25 unit=in
